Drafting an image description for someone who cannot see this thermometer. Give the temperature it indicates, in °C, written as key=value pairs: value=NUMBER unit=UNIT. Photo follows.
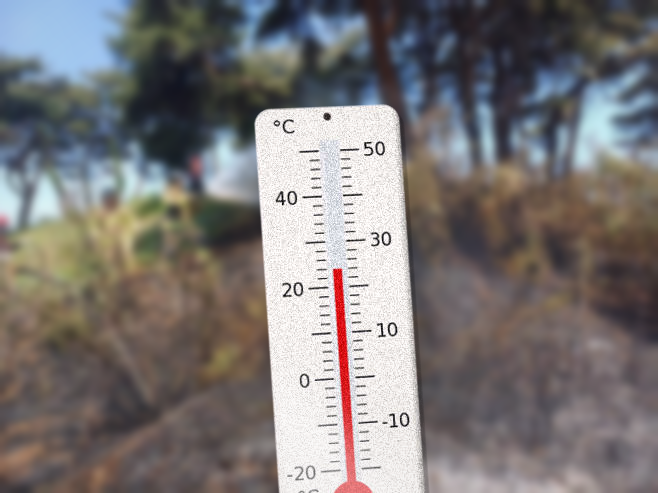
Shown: value=24 unit=°C
